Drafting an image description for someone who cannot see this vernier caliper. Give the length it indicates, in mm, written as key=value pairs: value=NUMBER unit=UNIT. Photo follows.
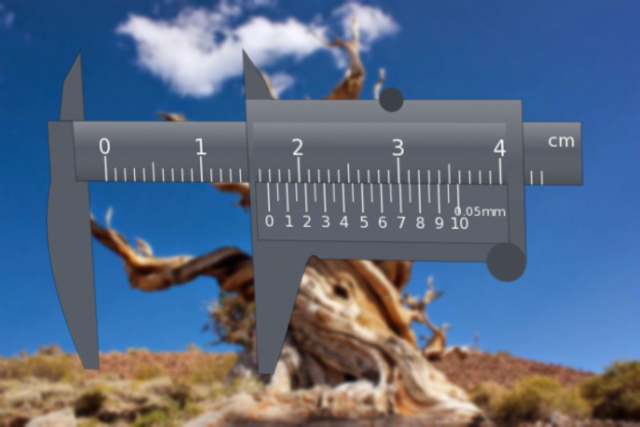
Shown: value=16.8 unit=mm
